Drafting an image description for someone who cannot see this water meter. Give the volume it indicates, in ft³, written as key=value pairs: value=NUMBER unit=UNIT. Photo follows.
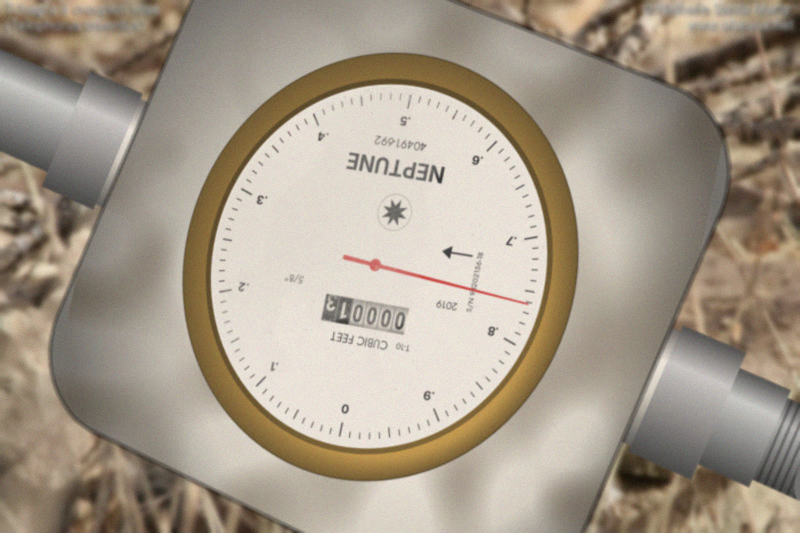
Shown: value=12.76 unit=ft³
